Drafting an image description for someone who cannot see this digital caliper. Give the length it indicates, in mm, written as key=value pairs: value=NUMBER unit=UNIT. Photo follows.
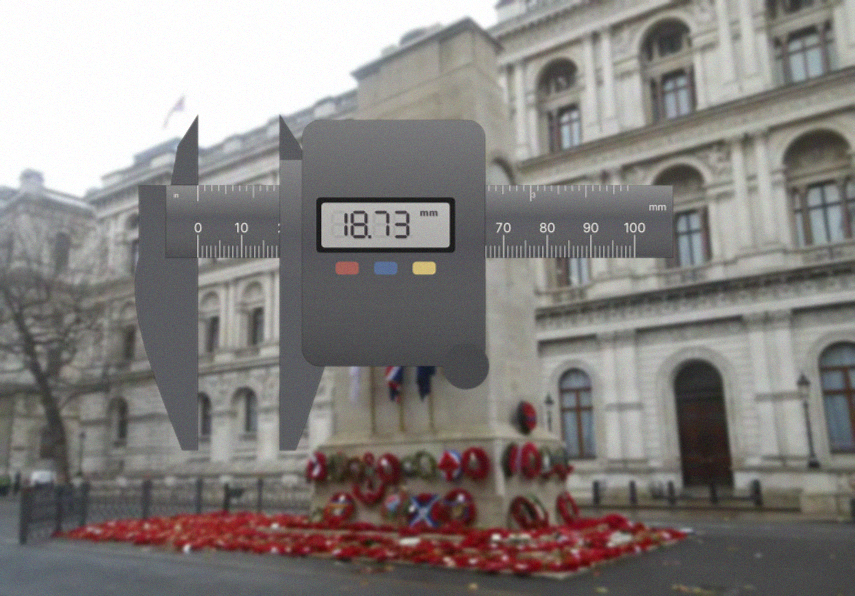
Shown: value=18.73 unit=mm
